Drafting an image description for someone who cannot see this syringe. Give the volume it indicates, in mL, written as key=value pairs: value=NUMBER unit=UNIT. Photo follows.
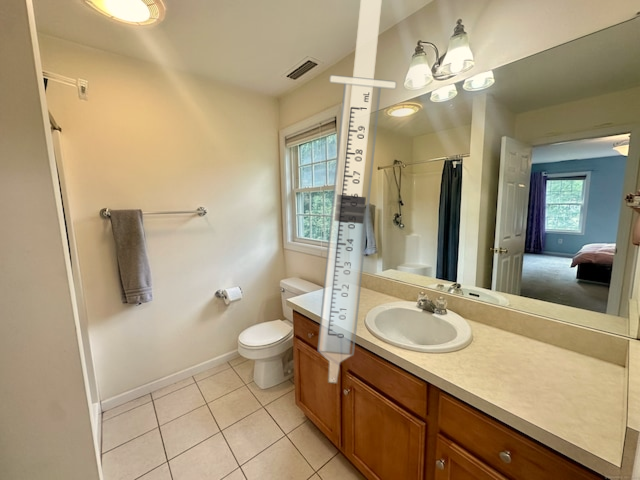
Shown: value=0.5 unit=mL
